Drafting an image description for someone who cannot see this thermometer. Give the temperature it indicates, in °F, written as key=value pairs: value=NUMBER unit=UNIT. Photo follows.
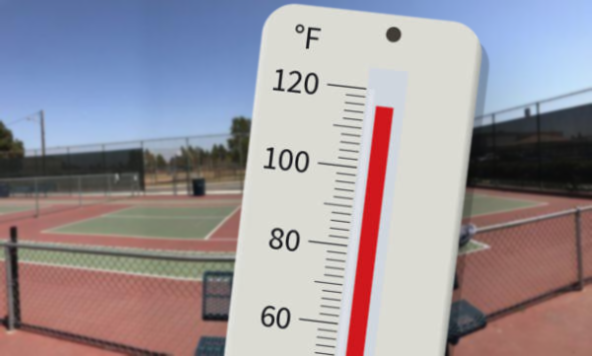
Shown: value=116 unit=°F
